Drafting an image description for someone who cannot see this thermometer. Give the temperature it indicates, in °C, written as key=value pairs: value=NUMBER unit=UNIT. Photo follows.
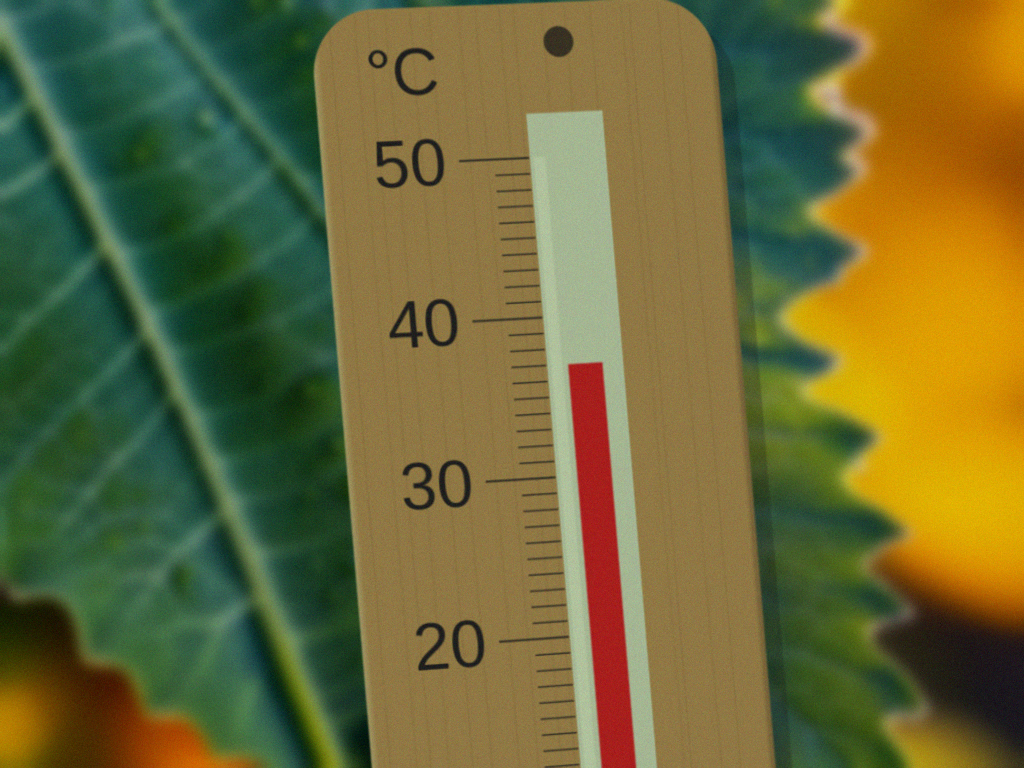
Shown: value=37 unit=°C
